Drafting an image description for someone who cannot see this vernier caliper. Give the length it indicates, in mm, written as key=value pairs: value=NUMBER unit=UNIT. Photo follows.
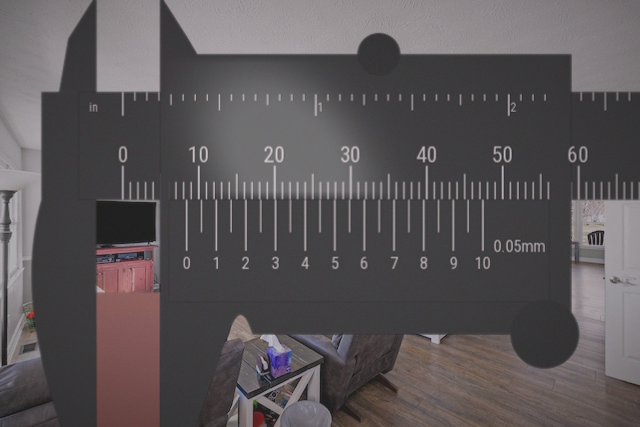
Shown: value=8.4 unit=mm
